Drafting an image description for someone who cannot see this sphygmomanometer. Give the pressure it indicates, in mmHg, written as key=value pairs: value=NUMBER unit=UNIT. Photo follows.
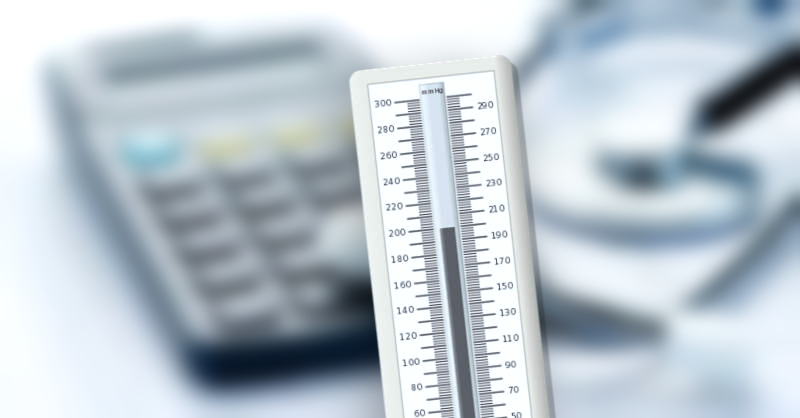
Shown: value=200 unit=mmHg
